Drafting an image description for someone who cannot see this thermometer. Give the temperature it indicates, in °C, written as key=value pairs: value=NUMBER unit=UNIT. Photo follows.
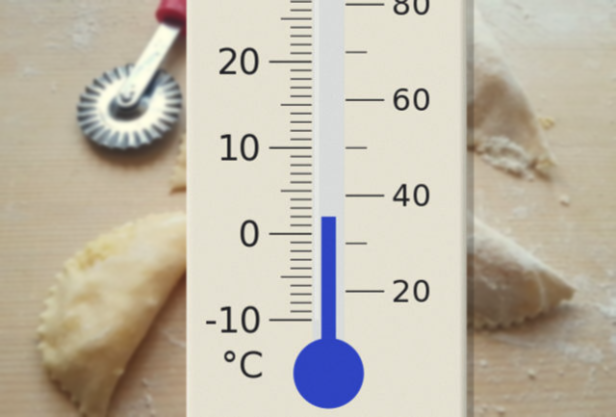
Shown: value=2 unit=°C
